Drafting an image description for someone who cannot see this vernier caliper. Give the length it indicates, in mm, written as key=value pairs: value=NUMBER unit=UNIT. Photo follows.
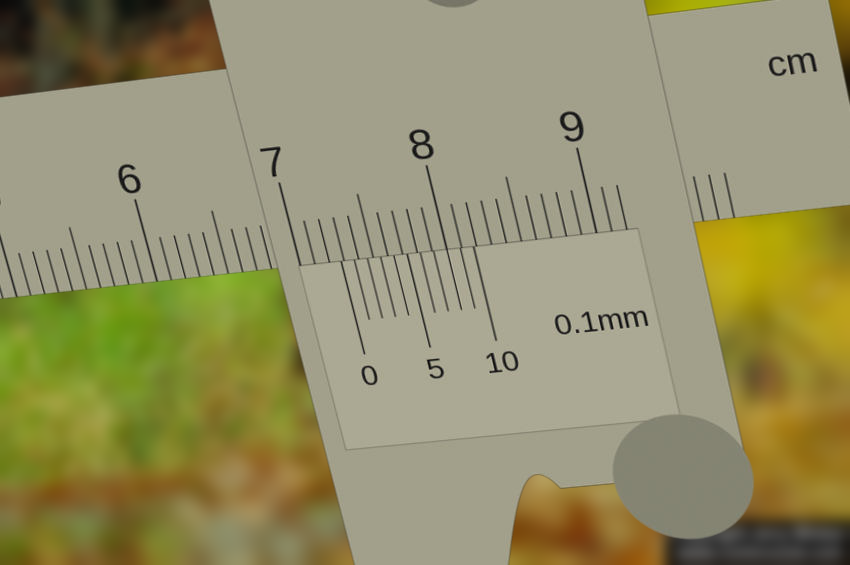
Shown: value=72.8 unit=mm
